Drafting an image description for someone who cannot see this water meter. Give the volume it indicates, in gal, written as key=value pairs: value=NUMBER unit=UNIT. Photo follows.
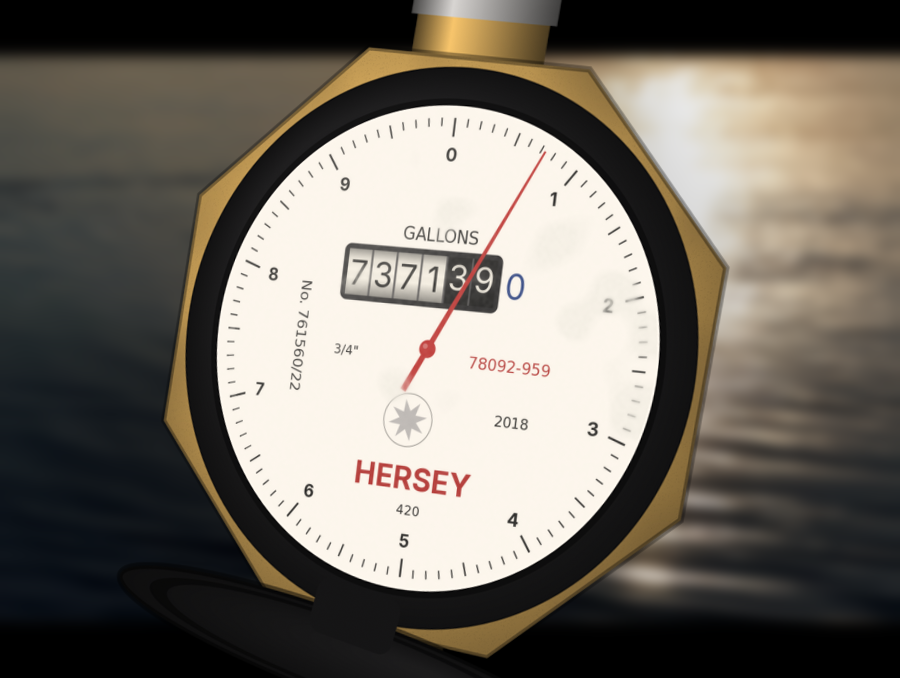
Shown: value=7371390.7 unit=gal
